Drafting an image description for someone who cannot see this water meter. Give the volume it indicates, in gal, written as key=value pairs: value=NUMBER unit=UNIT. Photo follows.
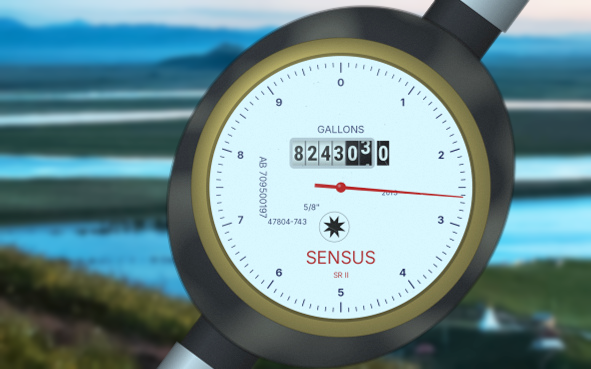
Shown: value=8243032.6 unit=gal
